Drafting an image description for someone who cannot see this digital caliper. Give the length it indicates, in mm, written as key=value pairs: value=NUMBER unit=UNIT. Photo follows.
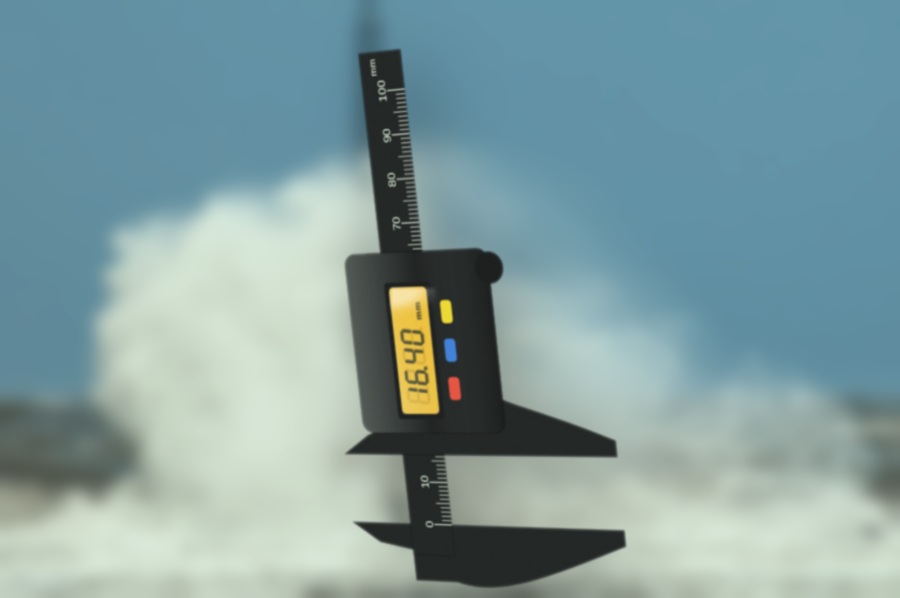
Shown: value=16.40 unit=mm
